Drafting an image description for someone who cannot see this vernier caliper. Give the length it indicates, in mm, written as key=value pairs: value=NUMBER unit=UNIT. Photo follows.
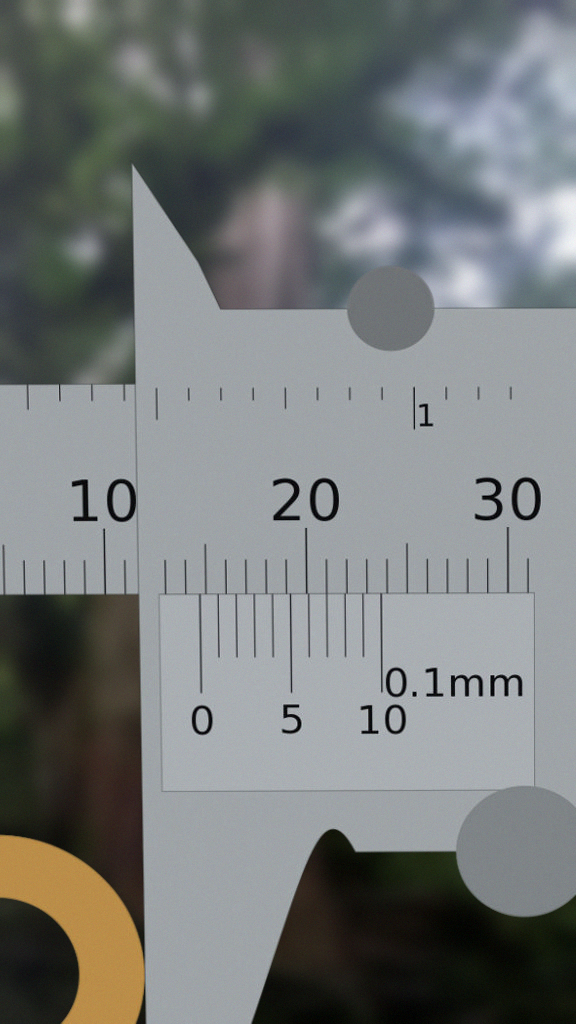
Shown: value=14.7 unit=mm
